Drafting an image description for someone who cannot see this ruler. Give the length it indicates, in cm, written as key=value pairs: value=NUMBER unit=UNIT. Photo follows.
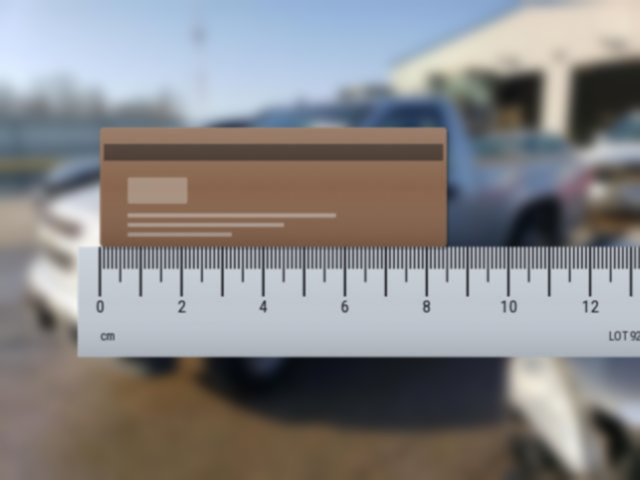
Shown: value=8.5 unit=cm
